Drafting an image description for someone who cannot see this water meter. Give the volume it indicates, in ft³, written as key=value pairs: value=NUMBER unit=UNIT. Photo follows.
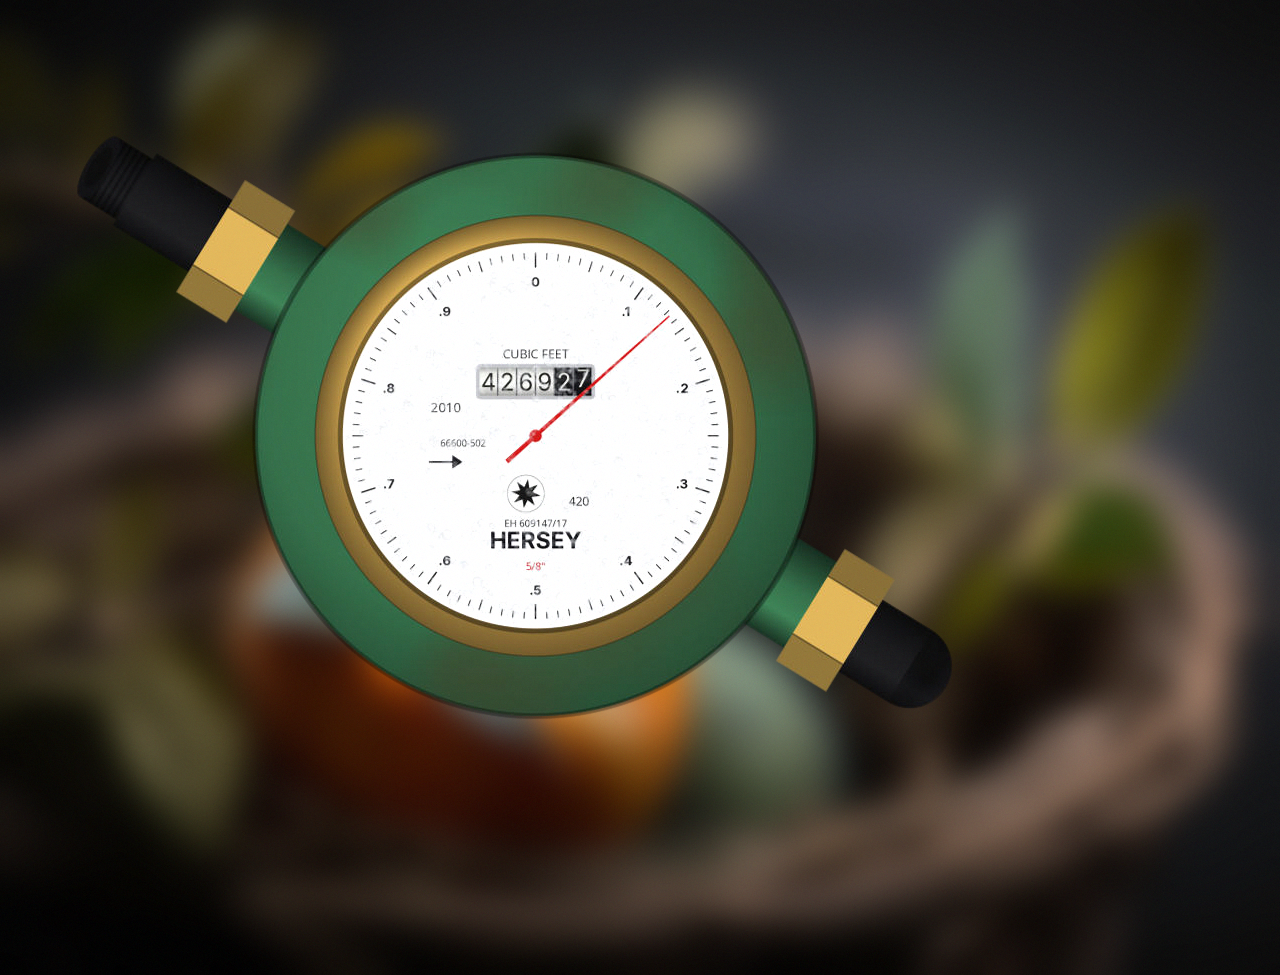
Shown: value=426927.13 unit=ft³
